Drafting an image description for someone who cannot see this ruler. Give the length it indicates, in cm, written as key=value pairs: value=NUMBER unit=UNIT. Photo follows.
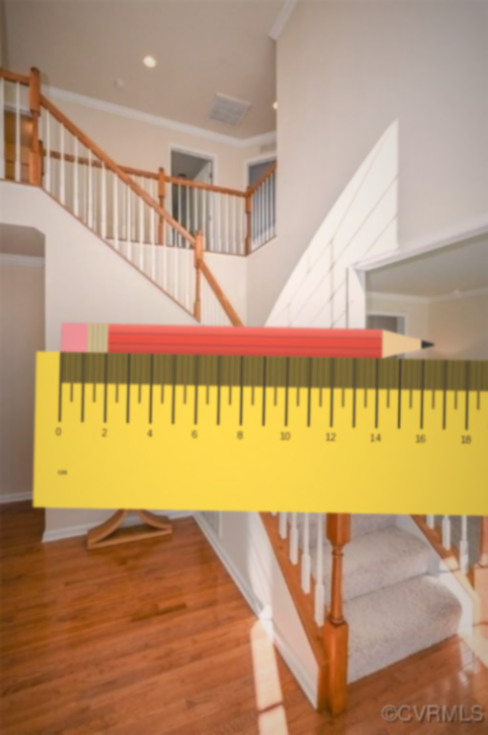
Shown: value=16.5 unit=cm
